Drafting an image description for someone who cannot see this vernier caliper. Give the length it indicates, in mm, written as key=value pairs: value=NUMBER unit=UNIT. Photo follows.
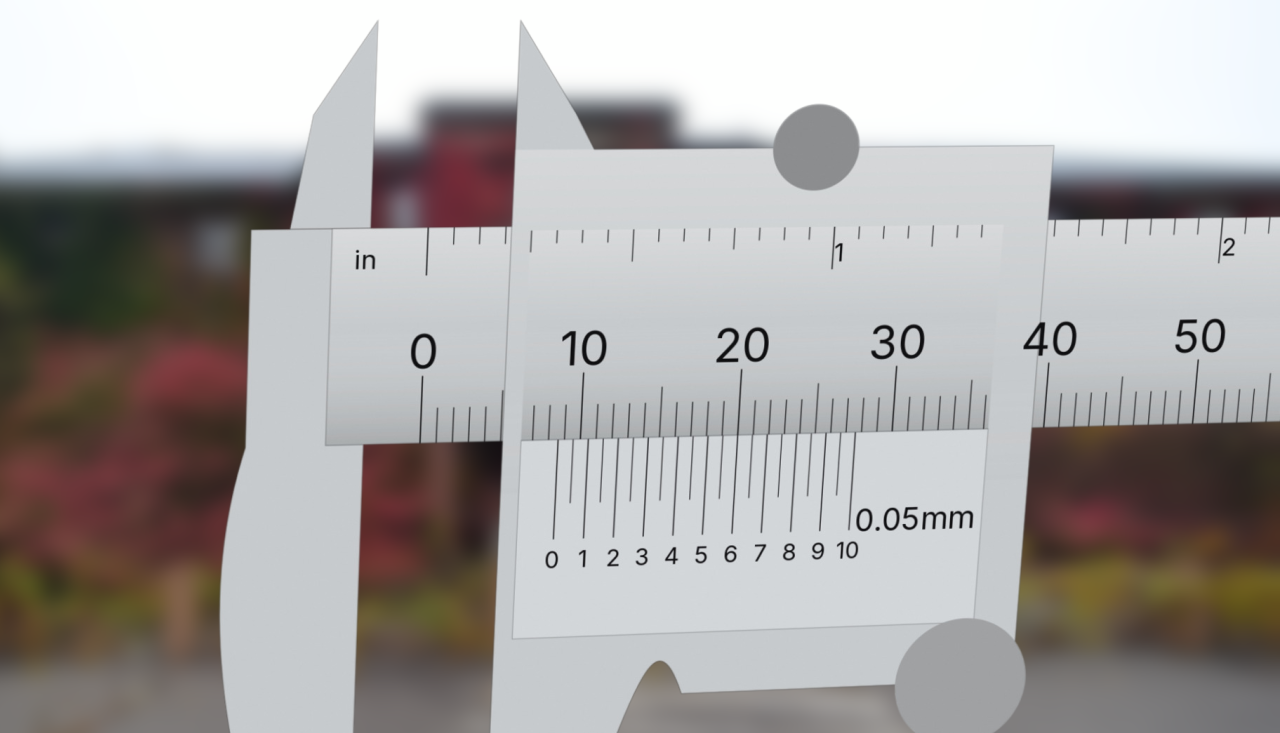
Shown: value=8.6 unit=mm
